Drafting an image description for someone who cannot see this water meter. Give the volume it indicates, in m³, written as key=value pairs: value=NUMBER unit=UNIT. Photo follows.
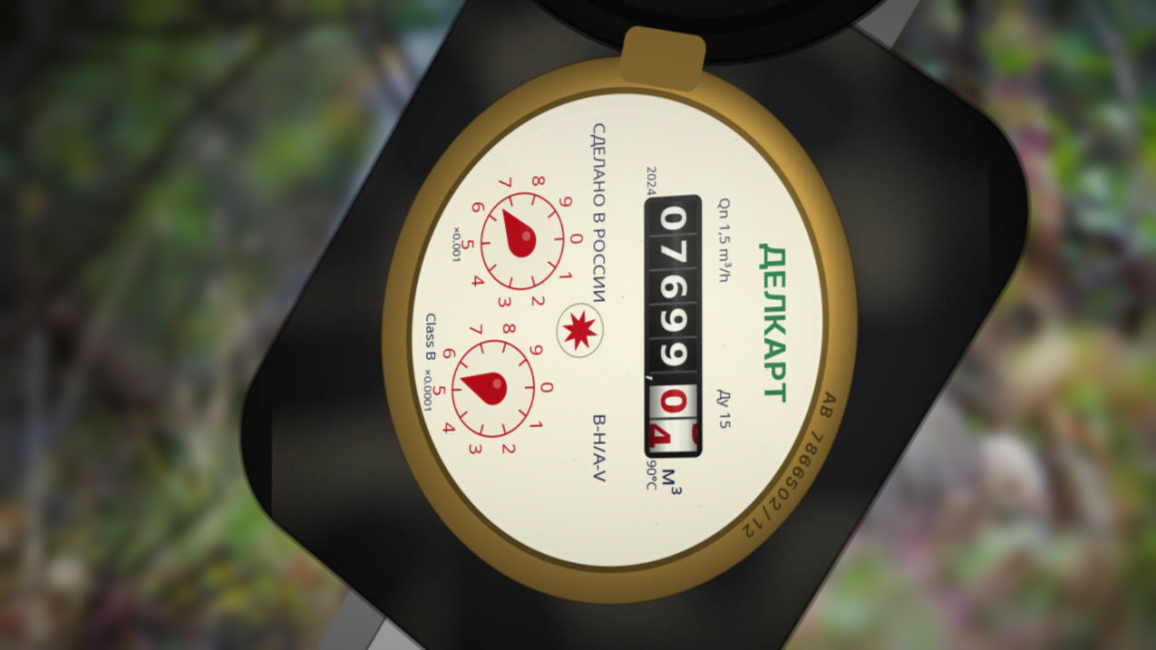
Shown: value=7699.0365 unit=m³
